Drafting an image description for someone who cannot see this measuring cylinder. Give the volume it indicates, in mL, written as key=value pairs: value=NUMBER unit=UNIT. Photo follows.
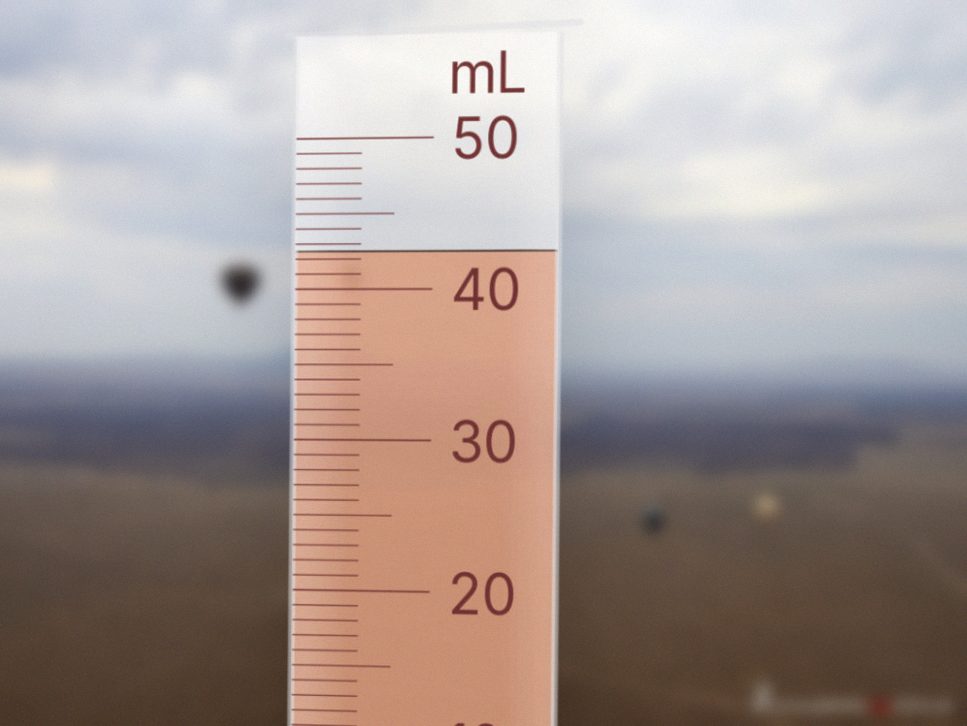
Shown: value=42.5 unit=mL
